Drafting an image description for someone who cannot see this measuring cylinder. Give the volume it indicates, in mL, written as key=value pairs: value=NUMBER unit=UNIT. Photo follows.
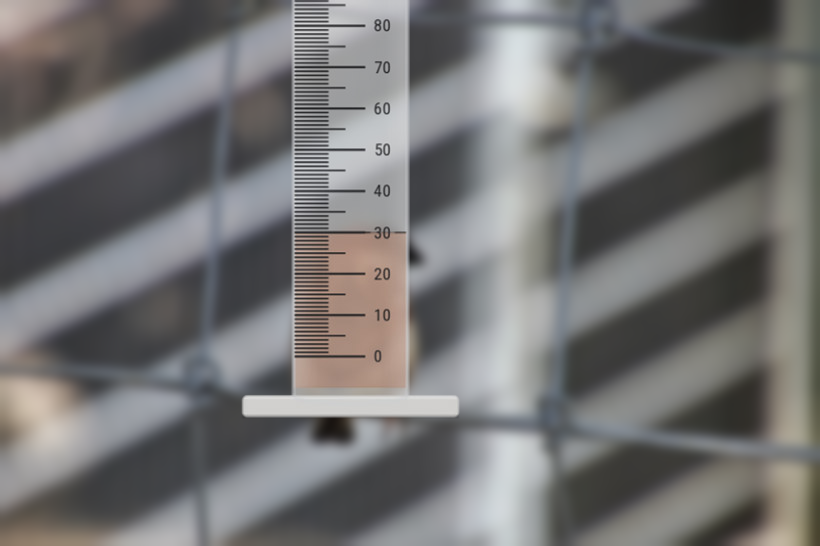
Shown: value=30 unit=mL
